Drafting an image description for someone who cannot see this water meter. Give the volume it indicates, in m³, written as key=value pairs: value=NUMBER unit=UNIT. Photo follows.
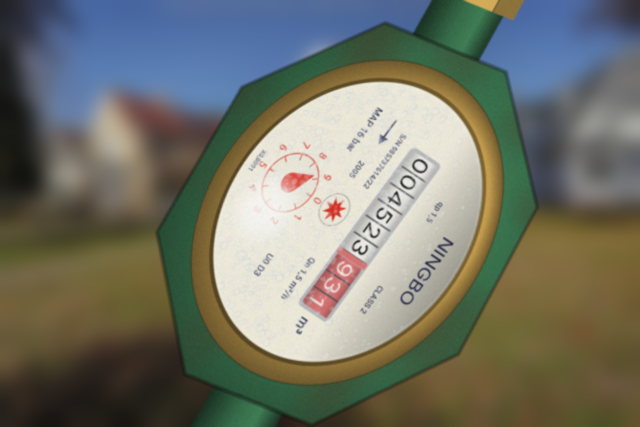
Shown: value=4523.9308 unit=m³
